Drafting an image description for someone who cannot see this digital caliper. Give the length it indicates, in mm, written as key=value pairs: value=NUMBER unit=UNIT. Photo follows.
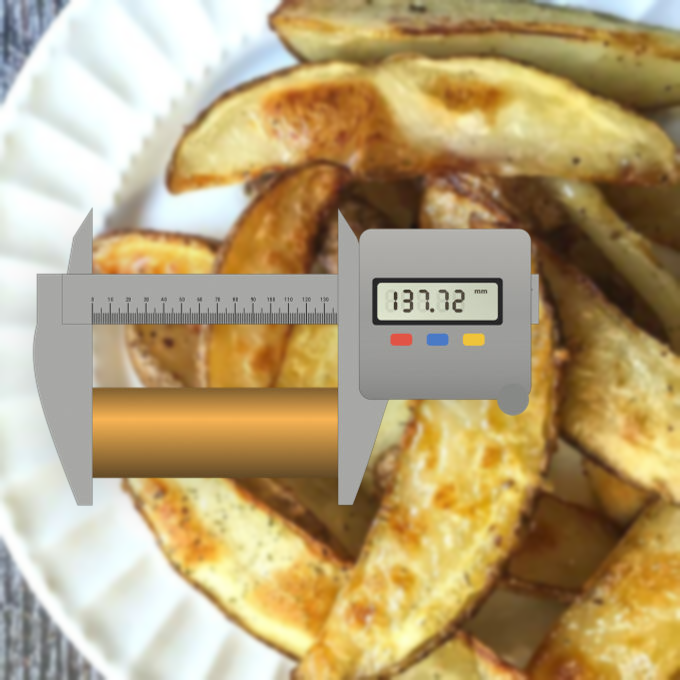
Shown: value=137.72 unit=mm
